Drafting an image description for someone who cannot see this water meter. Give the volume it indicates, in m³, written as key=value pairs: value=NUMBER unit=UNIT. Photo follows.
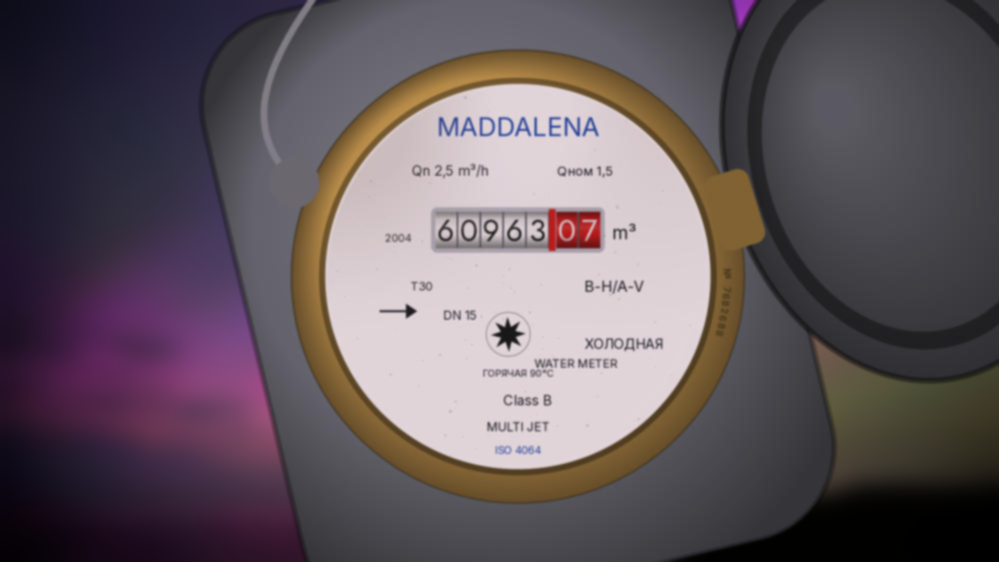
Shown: value=60963.07 unit=m³
